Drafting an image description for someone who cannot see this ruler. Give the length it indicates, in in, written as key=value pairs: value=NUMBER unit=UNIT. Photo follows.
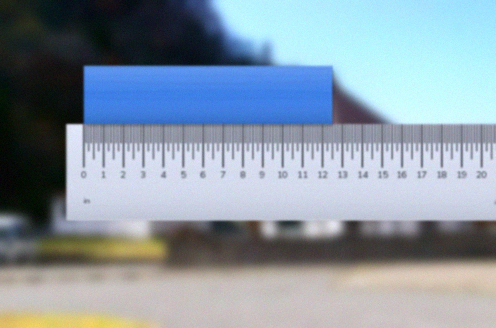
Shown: value=12.5 unit=in
